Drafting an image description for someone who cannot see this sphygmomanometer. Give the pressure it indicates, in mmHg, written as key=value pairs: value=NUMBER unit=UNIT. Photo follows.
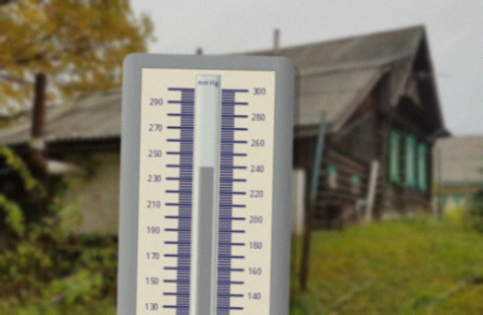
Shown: value=240 unit=mmHg
